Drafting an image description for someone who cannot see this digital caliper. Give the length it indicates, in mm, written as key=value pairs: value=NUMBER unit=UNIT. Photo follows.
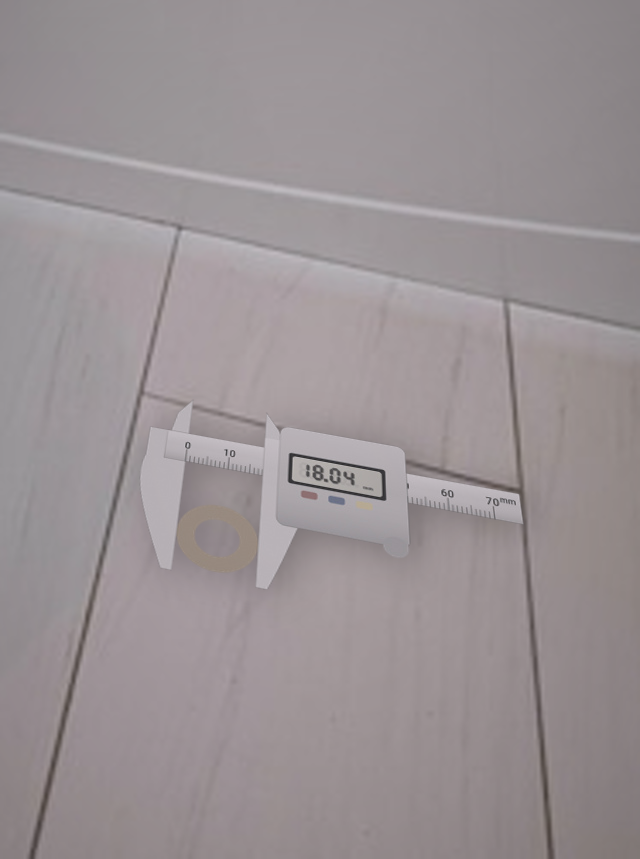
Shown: value=18.04 unit=mm
